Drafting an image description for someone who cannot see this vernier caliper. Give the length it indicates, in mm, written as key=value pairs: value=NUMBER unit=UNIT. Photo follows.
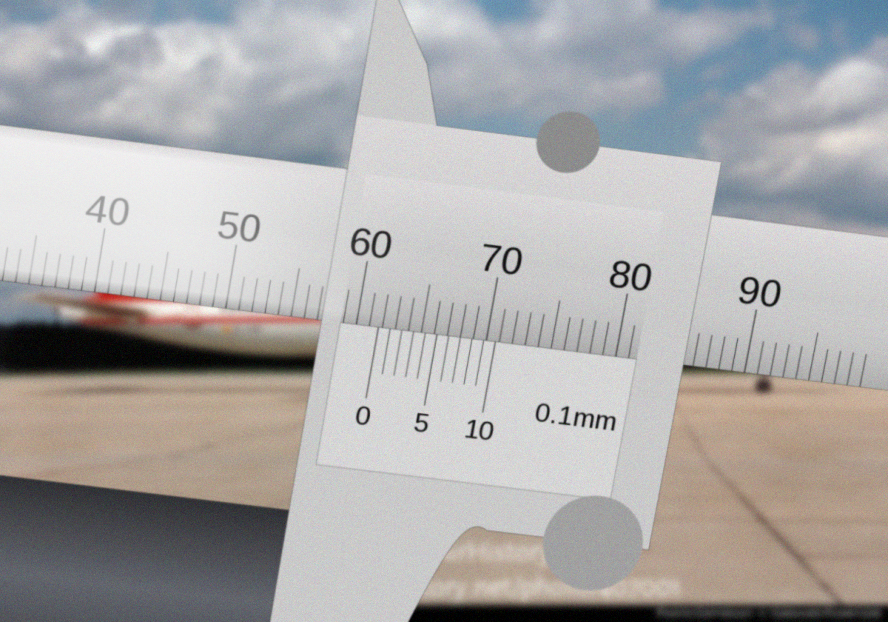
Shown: value=61.7 unit=mm
